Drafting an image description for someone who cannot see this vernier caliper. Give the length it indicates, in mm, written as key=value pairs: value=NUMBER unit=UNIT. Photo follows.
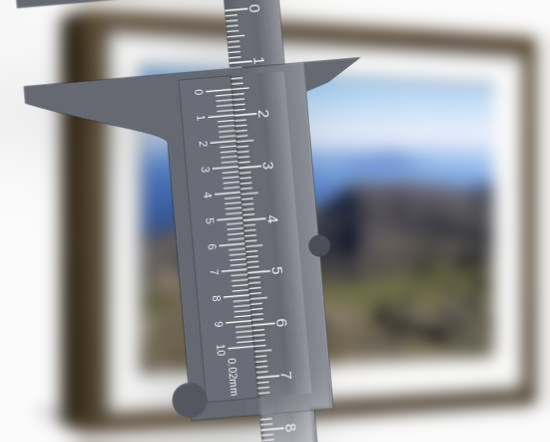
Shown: value=15.0 unit=mm
